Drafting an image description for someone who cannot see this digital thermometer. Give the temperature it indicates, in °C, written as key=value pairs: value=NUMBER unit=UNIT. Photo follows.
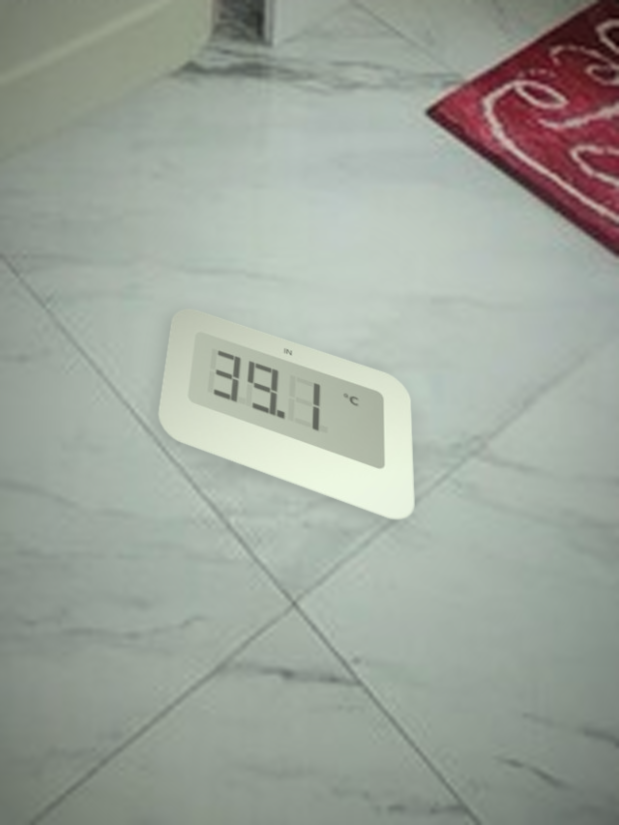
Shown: value=39.1 unit=°C
